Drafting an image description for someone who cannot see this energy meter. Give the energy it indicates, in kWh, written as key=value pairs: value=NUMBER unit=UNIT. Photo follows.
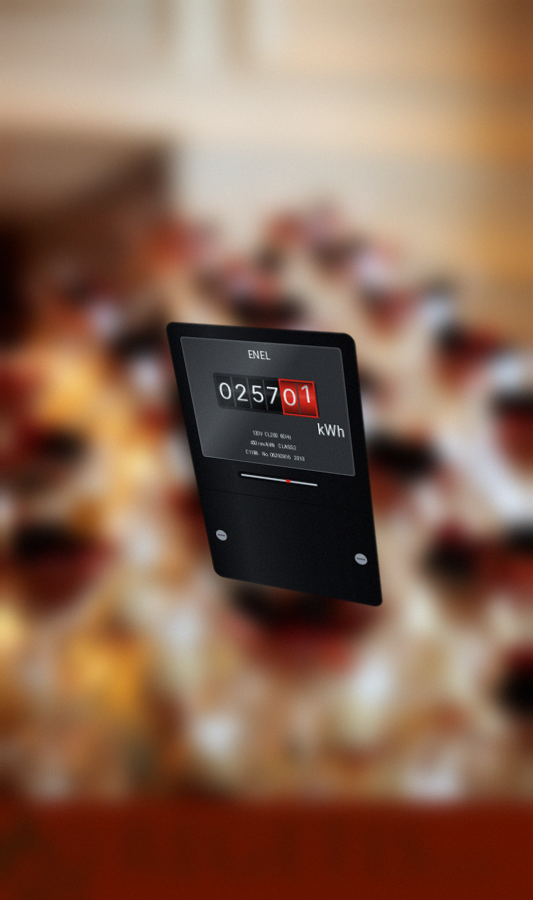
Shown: value=257.01 unit=kWh
